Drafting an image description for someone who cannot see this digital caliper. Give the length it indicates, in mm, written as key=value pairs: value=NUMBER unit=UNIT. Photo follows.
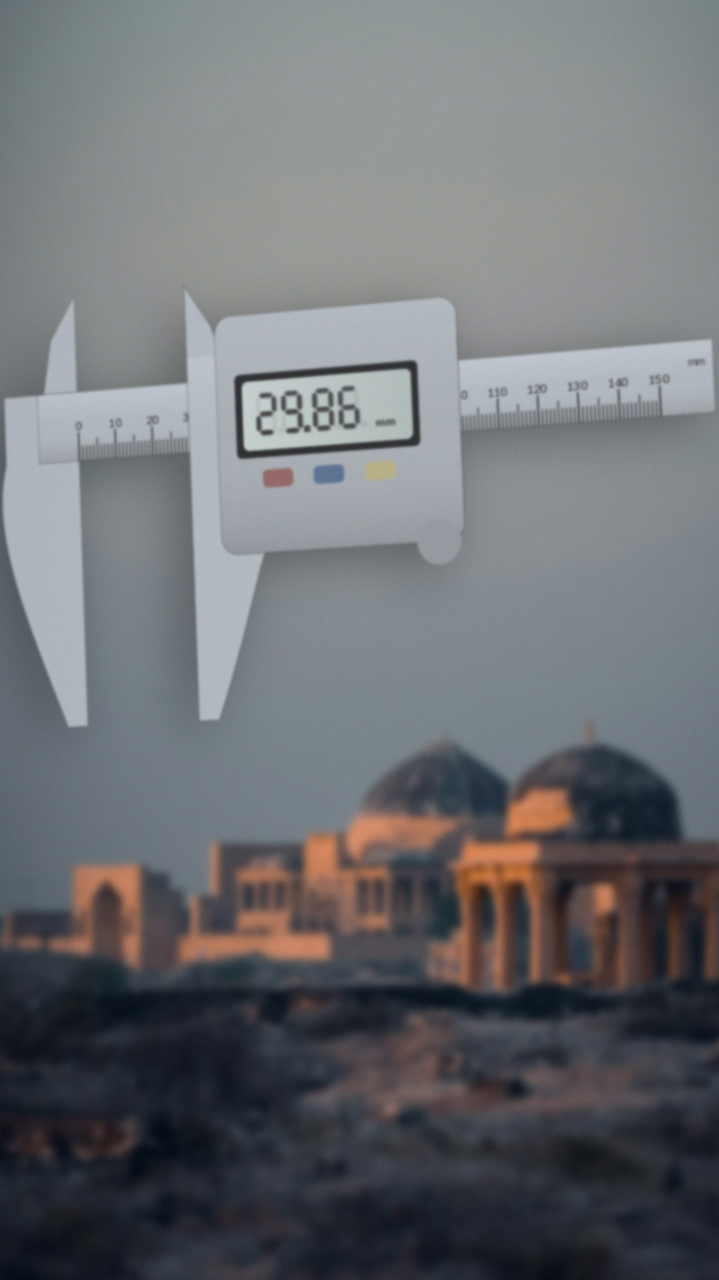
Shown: value=29.86 unit=mm
